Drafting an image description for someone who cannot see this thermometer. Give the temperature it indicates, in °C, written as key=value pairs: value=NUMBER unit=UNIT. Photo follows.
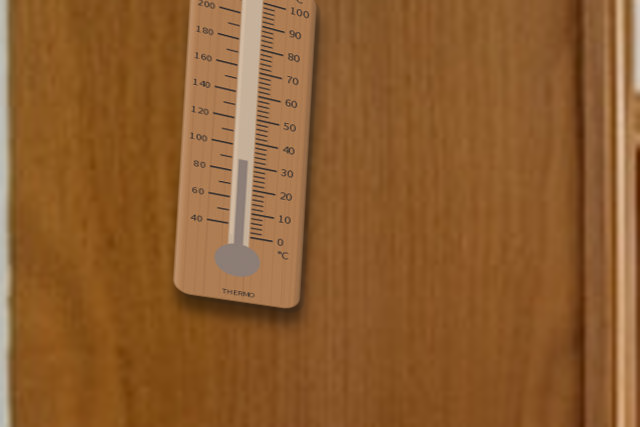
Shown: value=32 unit=°C
